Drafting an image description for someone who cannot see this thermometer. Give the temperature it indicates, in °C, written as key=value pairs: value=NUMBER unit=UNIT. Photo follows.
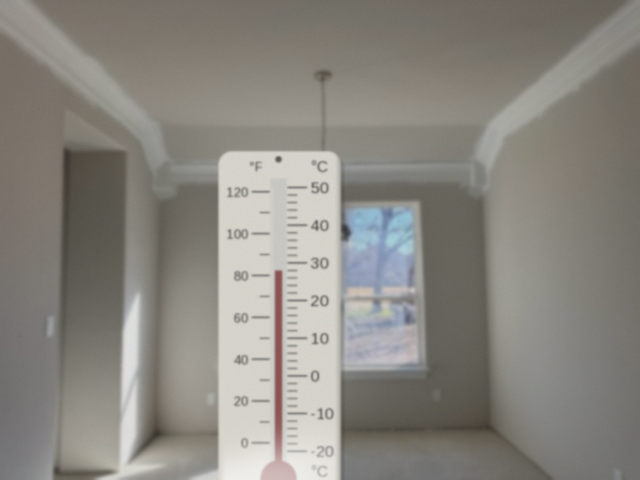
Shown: value=28 unit=°C
